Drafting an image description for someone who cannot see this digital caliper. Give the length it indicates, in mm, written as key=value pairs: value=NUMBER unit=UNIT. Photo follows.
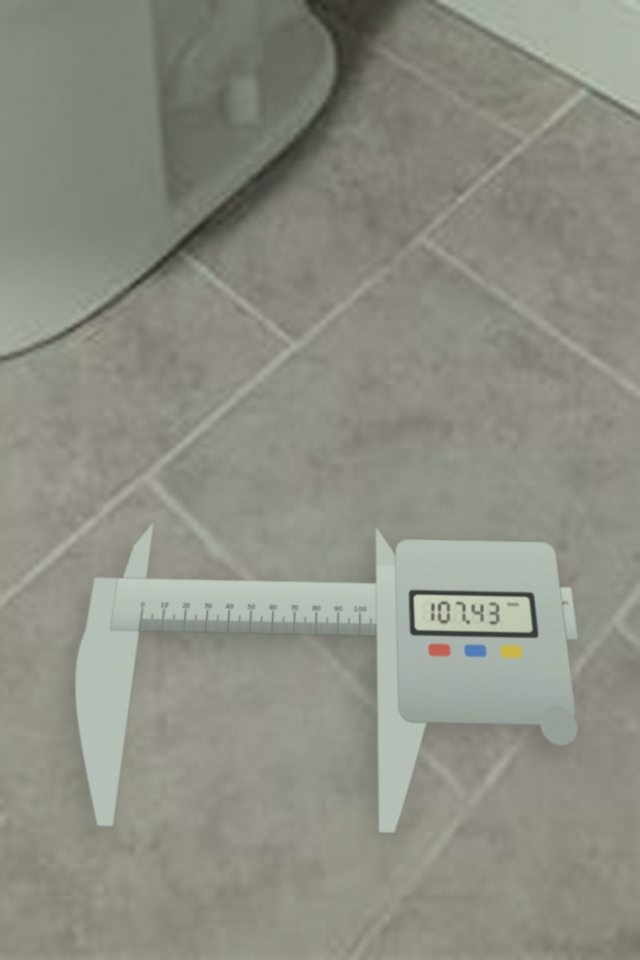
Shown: value=107.43 unit=mm
